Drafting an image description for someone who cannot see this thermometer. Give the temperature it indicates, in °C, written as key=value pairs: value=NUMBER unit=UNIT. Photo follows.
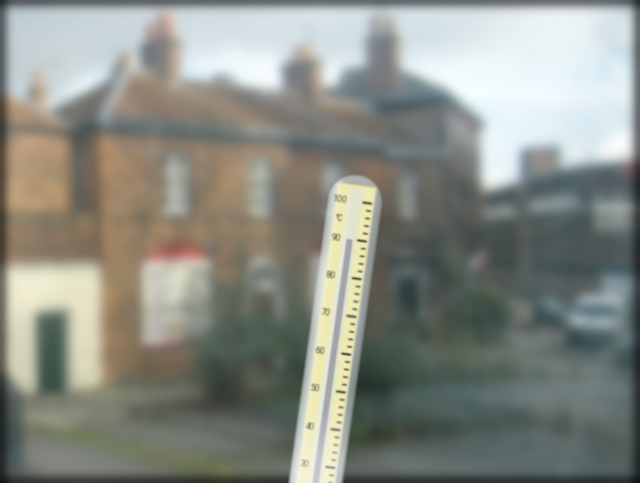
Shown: value=90 unit=°C
